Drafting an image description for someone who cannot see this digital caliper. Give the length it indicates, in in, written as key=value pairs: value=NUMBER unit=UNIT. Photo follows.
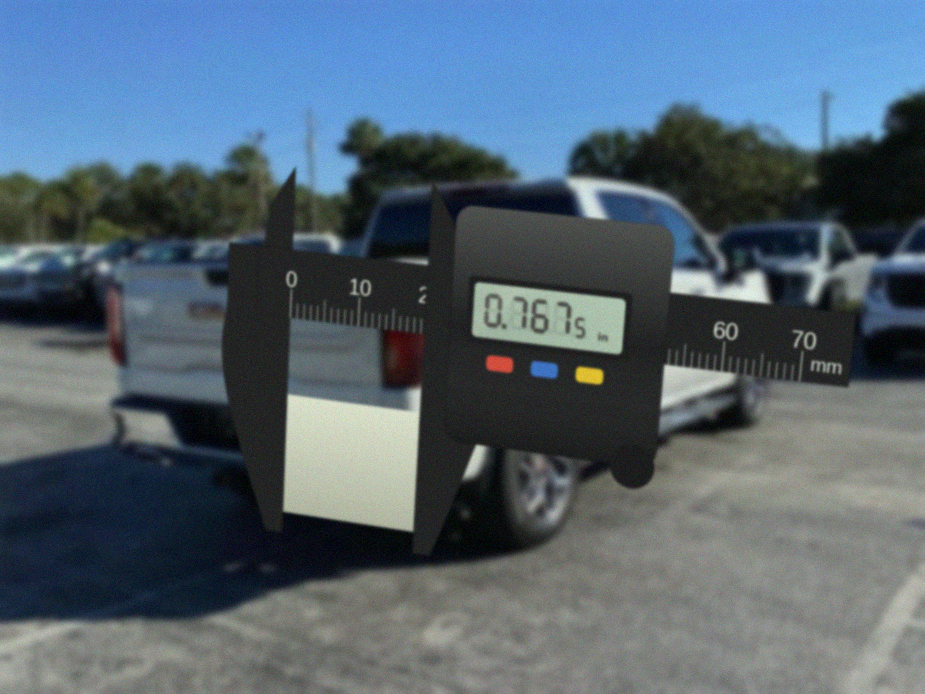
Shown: value=0.7675 unit=in
